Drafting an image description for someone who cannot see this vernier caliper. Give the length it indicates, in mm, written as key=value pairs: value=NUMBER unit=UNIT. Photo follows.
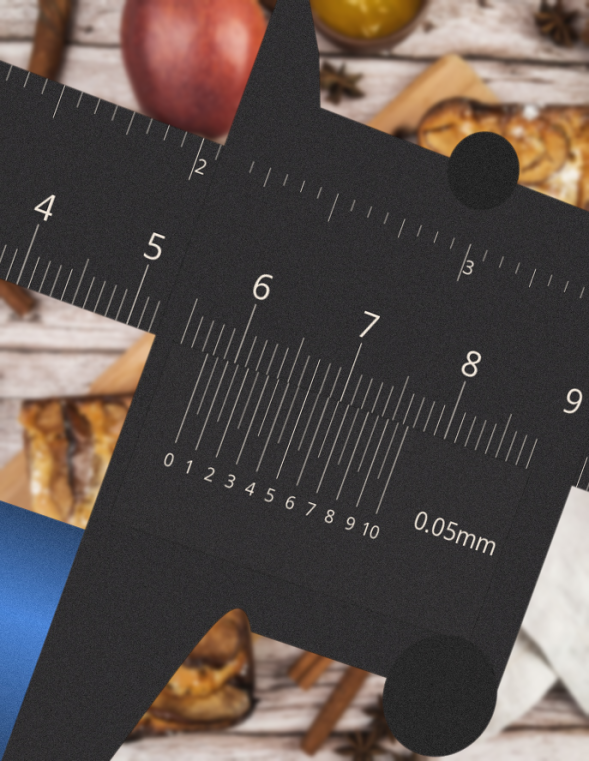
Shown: value=57.5 unit=mm
